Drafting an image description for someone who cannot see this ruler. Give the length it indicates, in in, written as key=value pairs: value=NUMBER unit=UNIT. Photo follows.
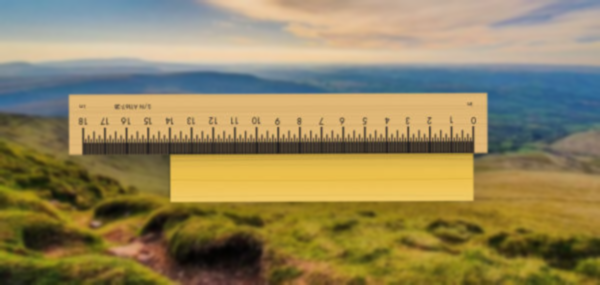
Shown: value=14 unit=in
